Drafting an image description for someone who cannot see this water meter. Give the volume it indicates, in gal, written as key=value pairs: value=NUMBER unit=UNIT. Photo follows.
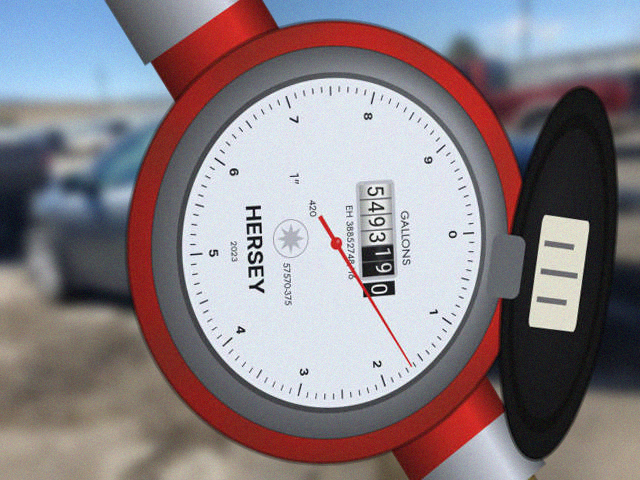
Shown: value=5493191.6 unit=gal
